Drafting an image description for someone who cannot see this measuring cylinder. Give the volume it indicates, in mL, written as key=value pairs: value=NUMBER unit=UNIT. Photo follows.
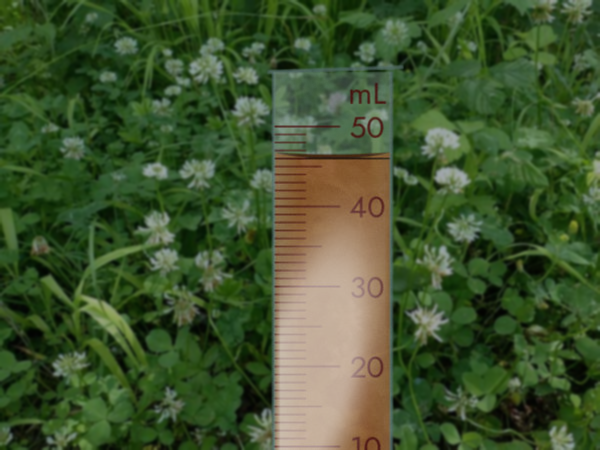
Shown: value=46 unit=mL
